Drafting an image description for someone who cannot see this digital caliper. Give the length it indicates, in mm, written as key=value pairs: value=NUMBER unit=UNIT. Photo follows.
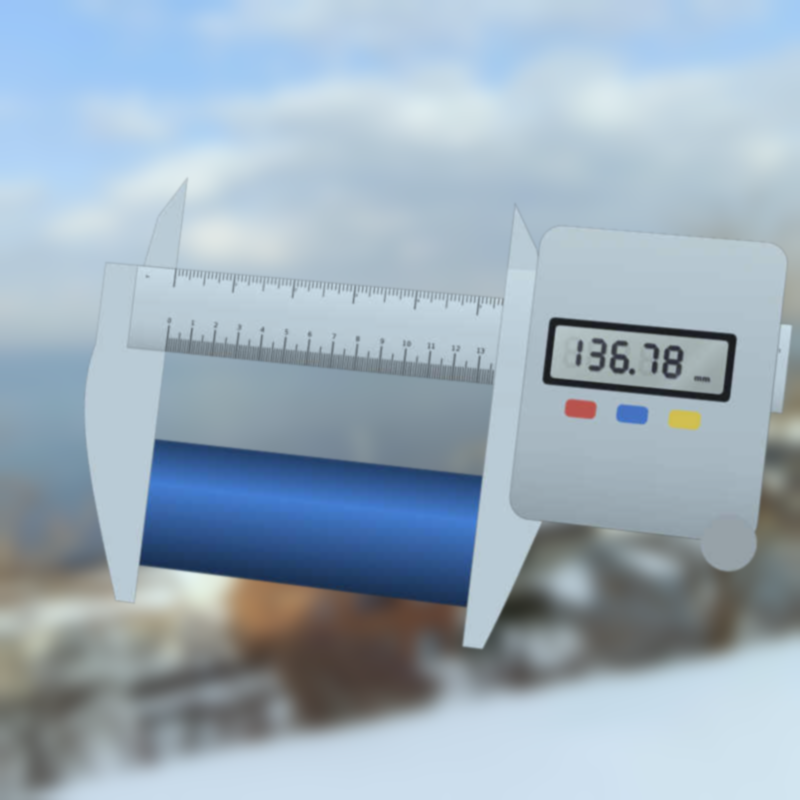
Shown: value=136.78 unit=mm
